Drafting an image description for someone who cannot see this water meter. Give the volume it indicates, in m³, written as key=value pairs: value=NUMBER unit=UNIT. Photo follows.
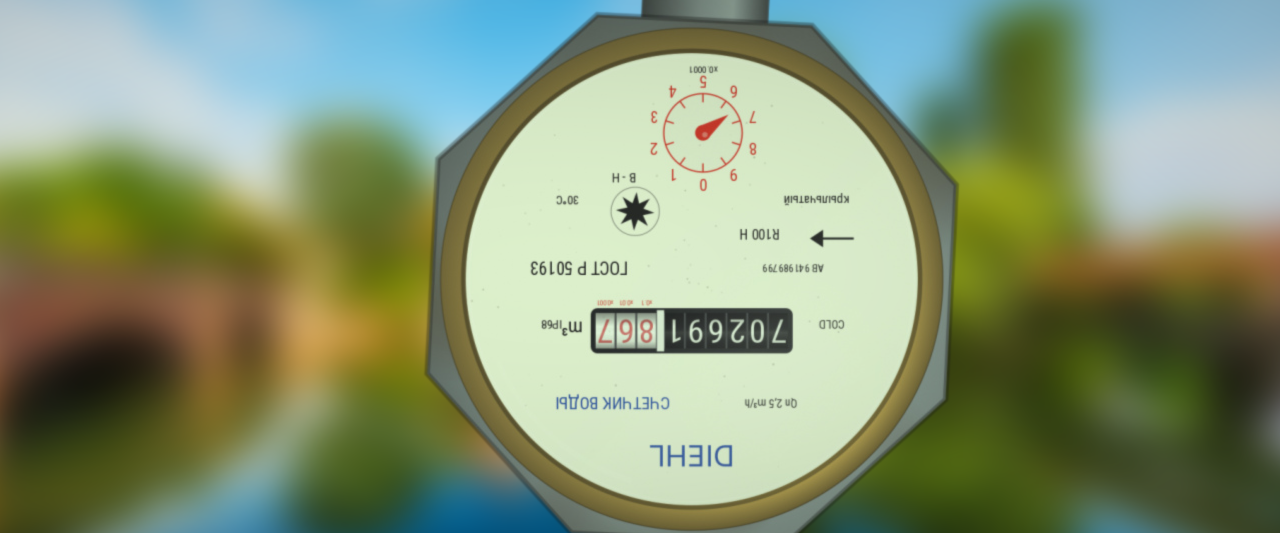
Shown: value=702691.8676 unit=m³
